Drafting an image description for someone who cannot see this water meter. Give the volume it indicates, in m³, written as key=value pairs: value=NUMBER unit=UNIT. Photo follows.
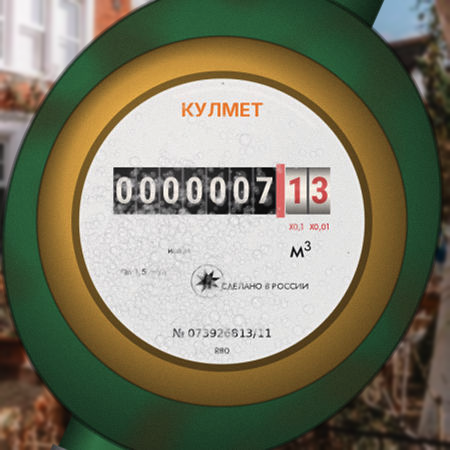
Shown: value=7.13 unit=m³
